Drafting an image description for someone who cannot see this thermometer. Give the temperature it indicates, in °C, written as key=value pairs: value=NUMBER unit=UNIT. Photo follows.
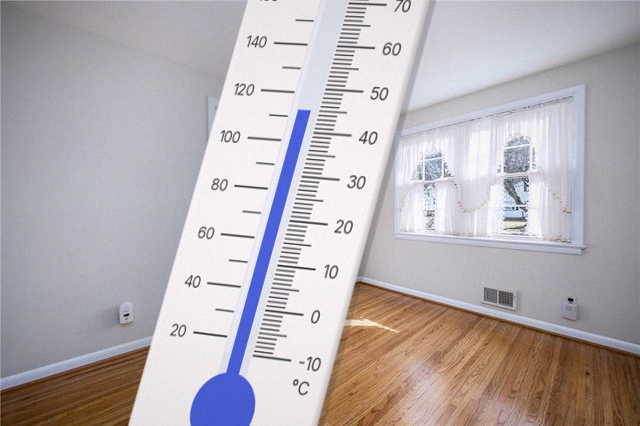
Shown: value=45 unit=°C
